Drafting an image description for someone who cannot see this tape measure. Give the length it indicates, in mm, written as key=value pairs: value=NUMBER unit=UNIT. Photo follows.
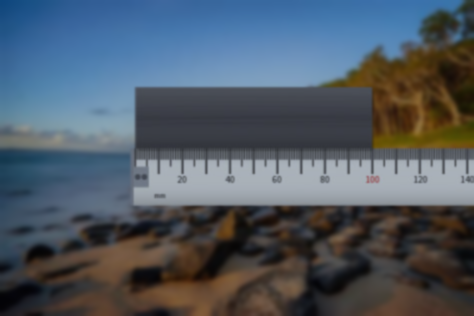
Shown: value=100 unit=mm
